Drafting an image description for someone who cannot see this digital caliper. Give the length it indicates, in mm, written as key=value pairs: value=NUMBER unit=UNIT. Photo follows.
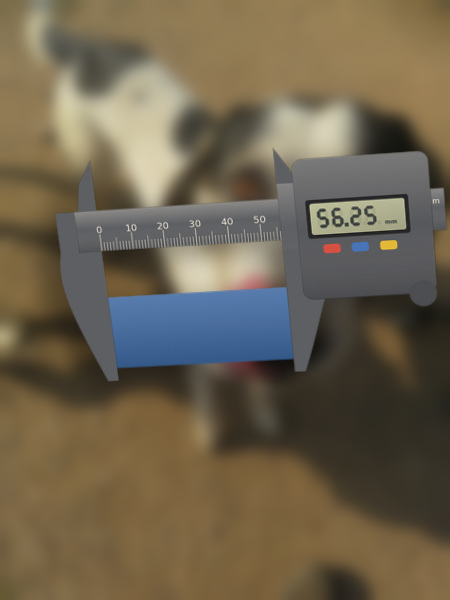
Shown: value=56.25 unit=mm
